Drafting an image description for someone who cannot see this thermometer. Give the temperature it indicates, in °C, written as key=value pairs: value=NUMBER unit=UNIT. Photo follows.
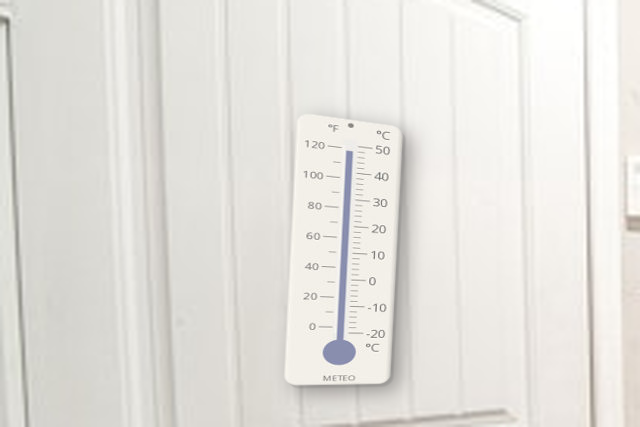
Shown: value=48 unit=°C
